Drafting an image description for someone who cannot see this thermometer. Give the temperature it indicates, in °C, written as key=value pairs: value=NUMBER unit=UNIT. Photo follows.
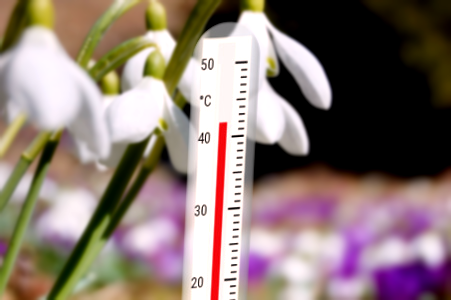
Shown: value=42 unit=°C
